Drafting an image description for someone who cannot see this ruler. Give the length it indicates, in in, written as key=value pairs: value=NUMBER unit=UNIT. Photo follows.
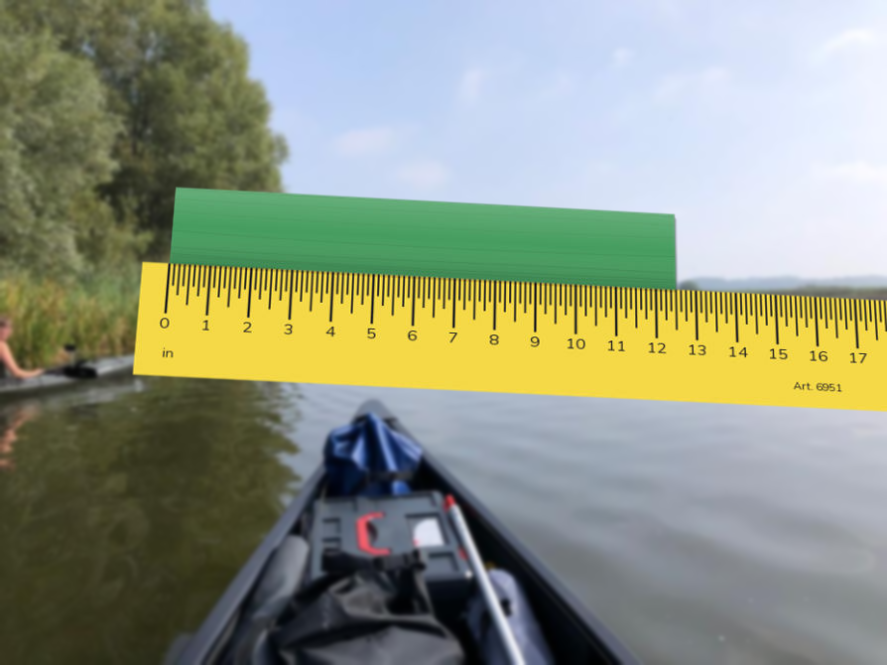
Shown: value=12.5 unit=in
